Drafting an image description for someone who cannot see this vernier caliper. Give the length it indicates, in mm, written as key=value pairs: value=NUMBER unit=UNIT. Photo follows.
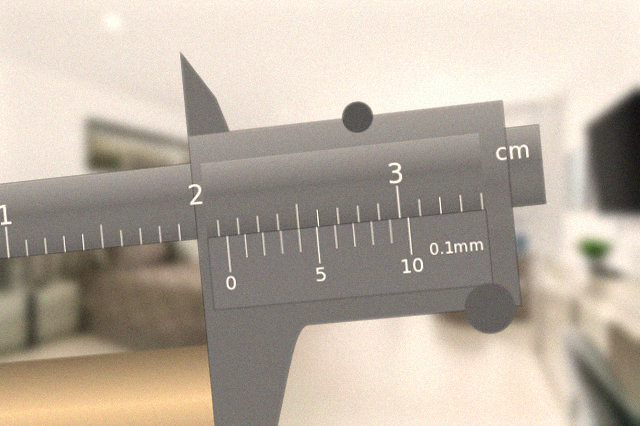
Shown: value=21.4 unit=mm
